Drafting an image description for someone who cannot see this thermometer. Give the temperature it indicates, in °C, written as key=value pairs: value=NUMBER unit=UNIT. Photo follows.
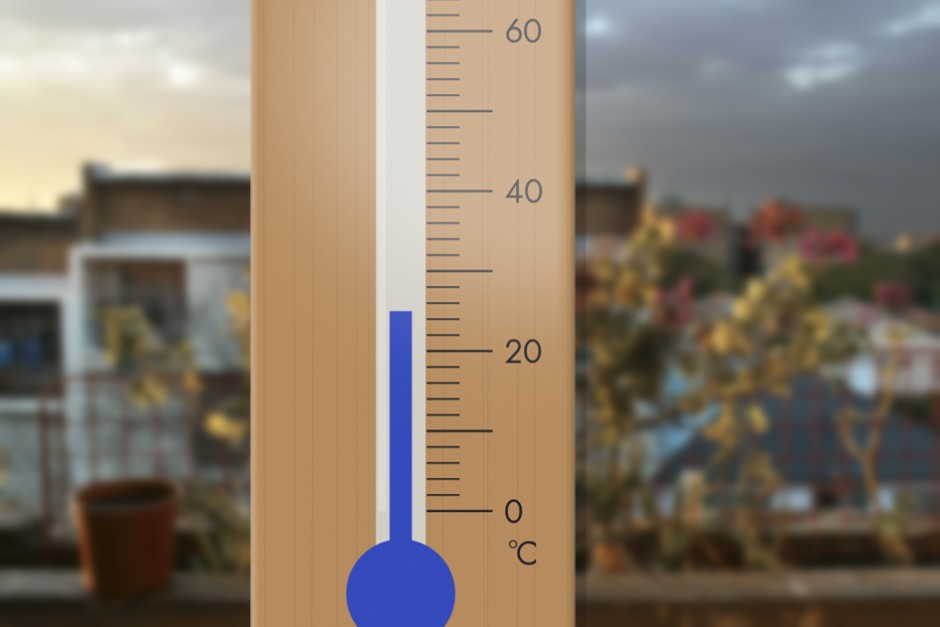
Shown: value=25 unit=°C
